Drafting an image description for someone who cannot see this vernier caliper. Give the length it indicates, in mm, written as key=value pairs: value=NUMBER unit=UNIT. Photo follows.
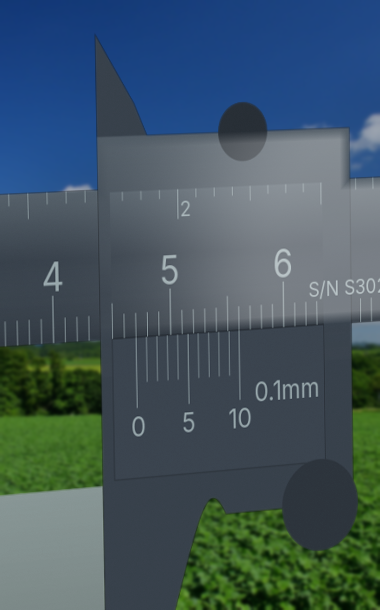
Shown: value=47.0 unit=mm
